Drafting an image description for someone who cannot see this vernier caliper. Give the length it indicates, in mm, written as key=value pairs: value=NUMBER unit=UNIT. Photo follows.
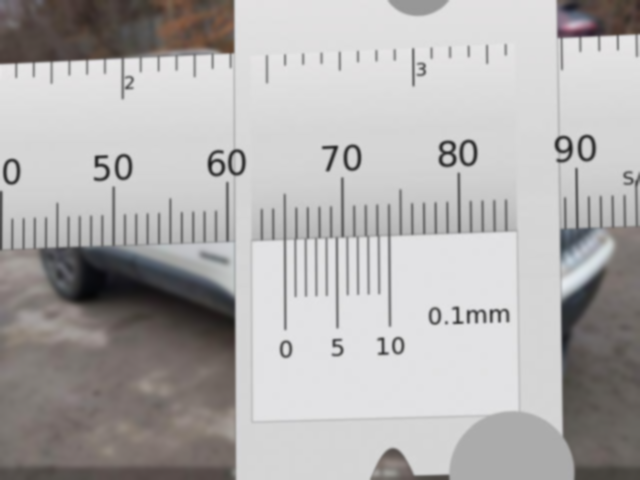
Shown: value=65.0 unit=mm
